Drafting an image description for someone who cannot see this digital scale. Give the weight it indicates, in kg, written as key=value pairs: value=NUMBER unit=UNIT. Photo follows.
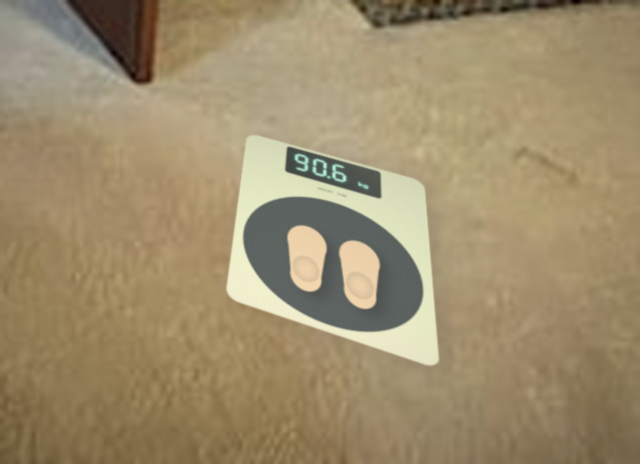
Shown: value=90.6 unit=kg
